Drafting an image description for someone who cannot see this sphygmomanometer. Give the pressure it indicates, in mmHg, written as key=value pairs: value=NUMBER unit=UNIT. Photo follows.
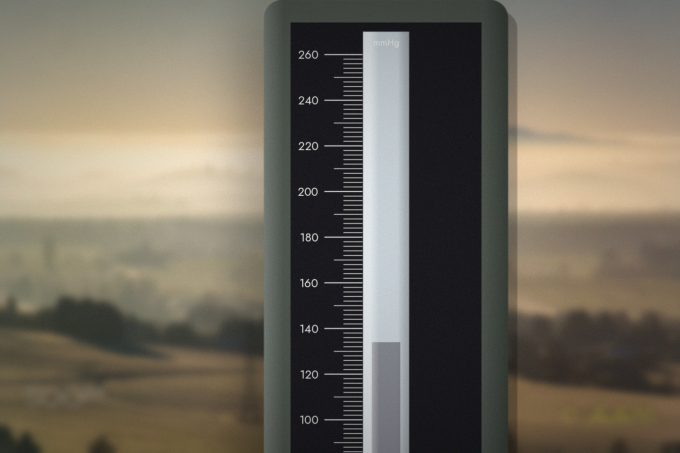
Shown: value=134 unit=mmHg
